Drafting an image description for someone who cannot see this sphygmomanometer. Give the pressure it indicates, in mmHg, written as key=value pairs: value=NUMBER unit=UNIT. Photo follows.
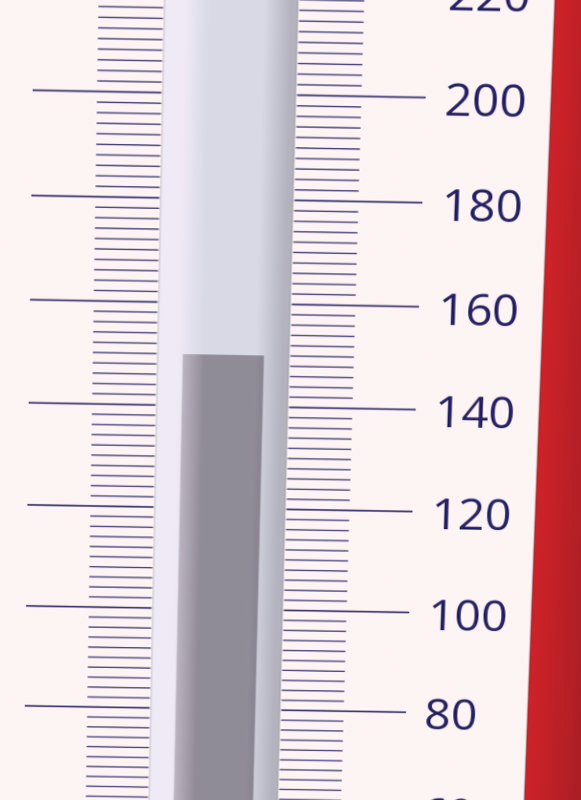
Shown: value=150 unit=mmHg
